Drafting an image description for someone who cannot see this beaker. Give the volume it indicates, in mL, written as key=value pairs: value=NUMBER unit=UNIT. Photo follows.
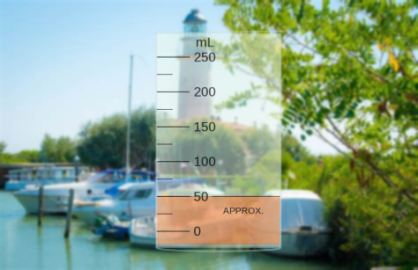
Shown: value=50 unit=mL
